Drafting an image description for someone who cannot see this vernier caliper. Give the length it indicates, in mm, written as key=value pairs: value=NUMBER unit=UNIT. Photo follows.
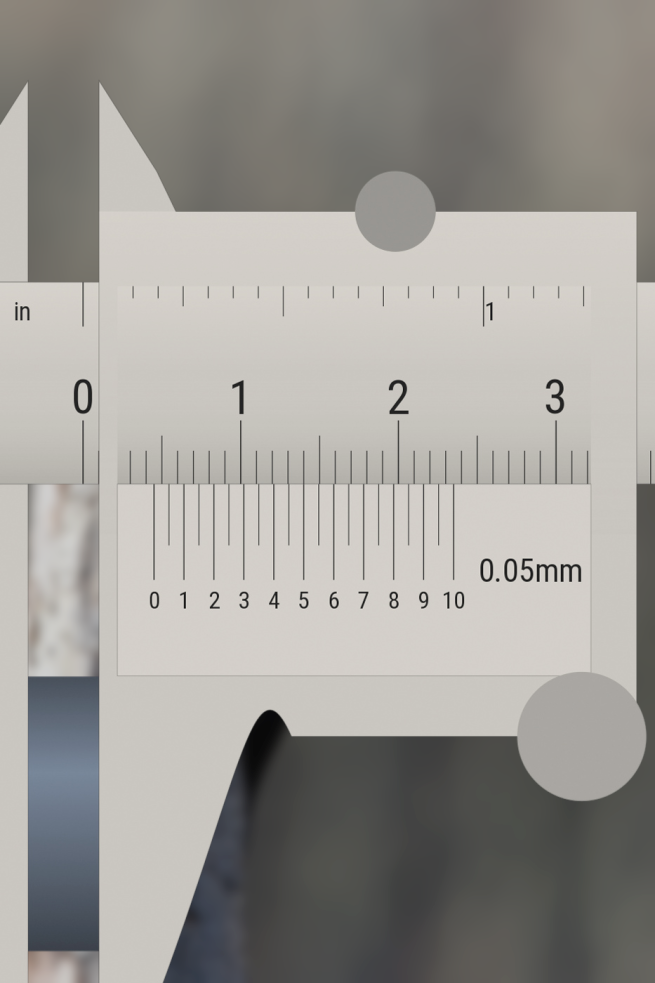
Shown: value=4.5 unit=mm
